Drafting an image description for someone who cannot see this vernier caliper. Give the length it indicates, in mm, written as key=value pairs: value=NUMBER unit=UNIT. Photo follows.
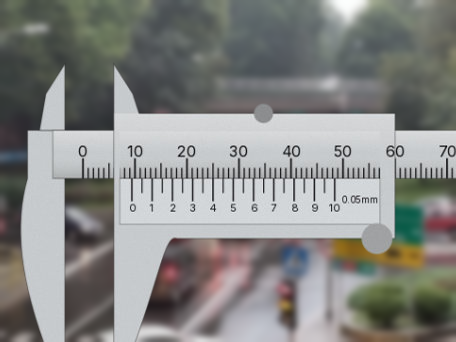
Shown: value=9.4 unit=mm
